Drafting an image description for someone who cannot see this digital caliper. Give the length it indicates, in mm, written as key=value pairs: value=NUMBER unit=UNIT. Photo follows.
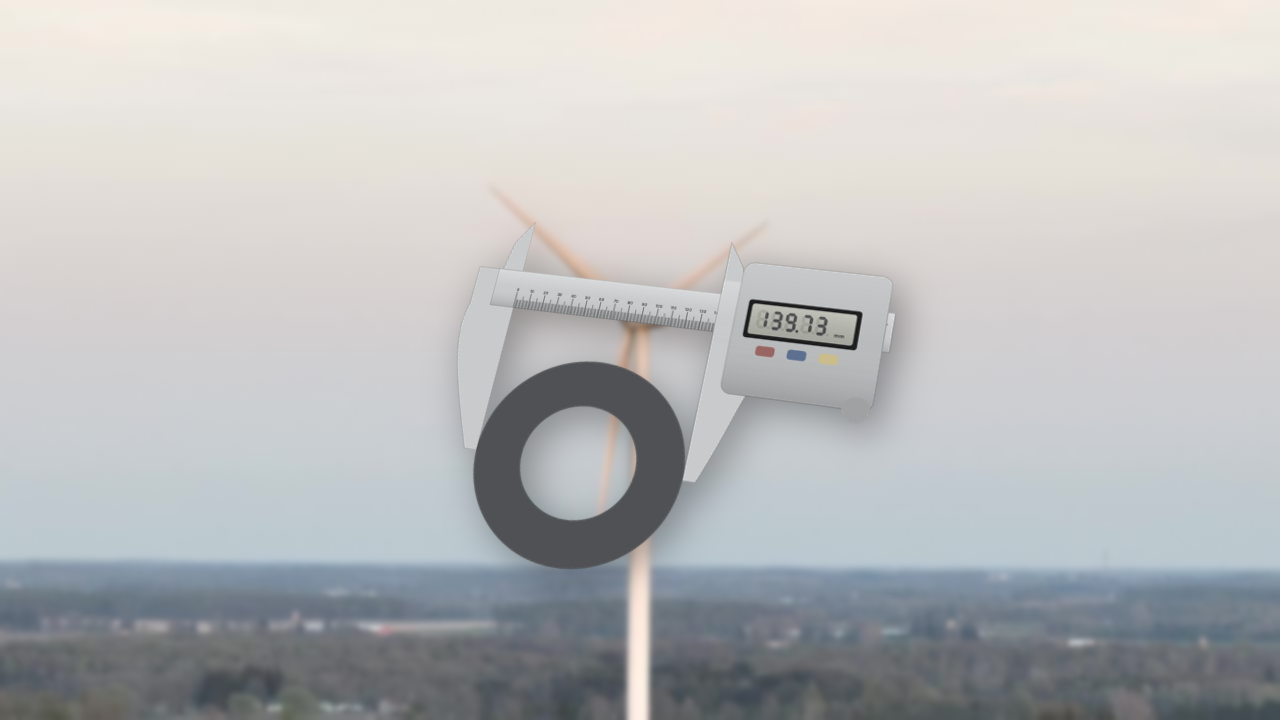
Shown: value=139.73 unit=mm
